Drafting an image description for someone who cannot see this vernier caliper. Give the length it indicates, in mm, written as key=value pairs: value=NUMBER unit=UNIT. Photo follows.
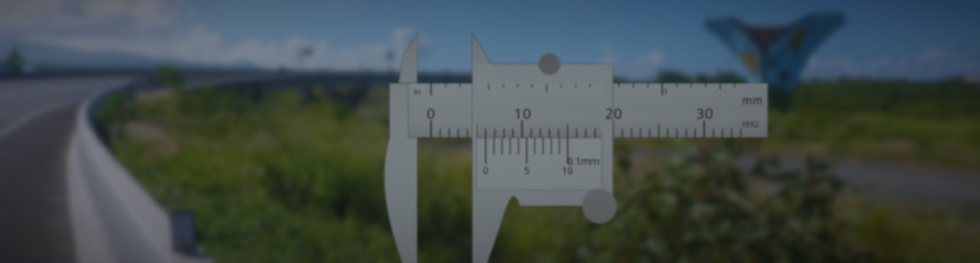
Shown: value=6.0 unit=mm
